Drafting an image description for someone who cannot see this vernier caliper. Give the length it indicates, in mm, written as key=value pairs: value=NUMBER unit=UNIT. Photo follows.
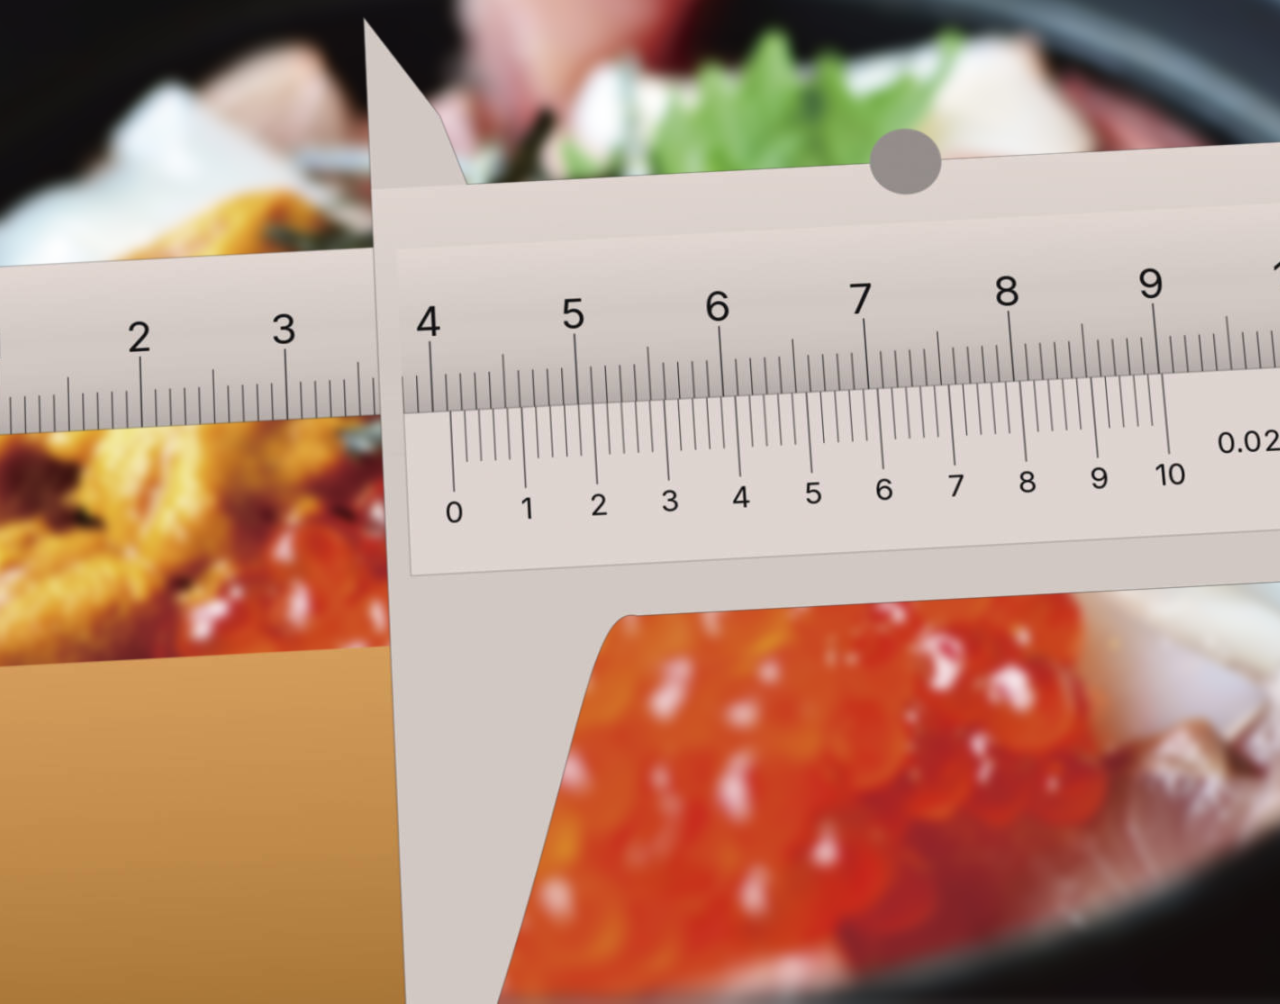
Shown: value=41.2 unit=mm
